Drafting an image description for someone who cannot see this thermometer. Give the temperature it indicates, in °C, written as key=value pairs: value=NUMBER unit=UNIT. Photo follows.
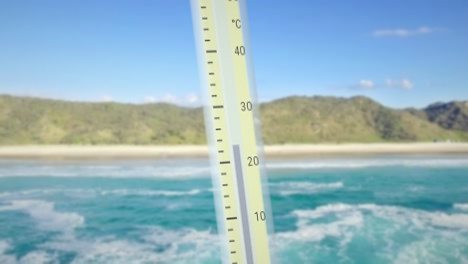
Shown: value=23 unit=°C
